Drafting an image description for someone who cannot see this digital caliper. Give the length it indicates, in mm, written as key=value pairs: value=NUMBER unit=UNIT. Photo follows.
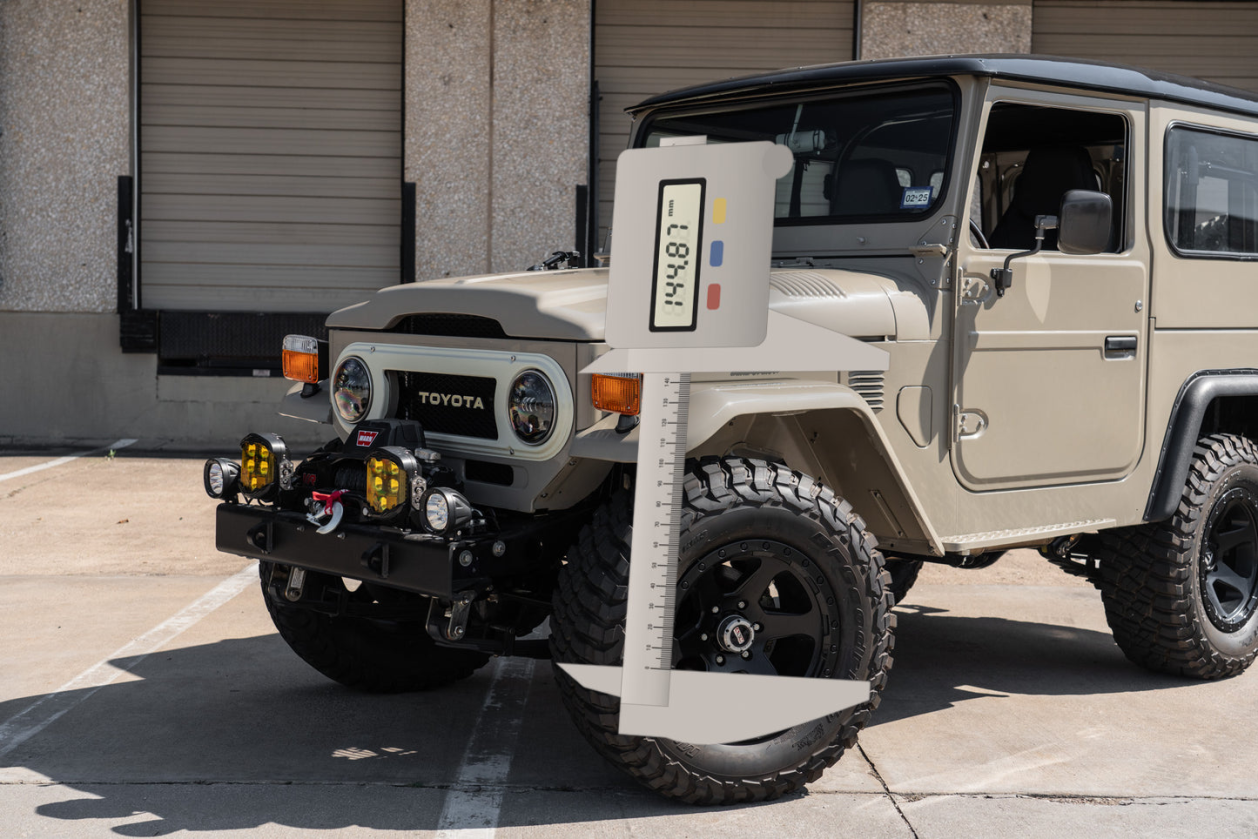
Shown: value=144.87 unit=mm
